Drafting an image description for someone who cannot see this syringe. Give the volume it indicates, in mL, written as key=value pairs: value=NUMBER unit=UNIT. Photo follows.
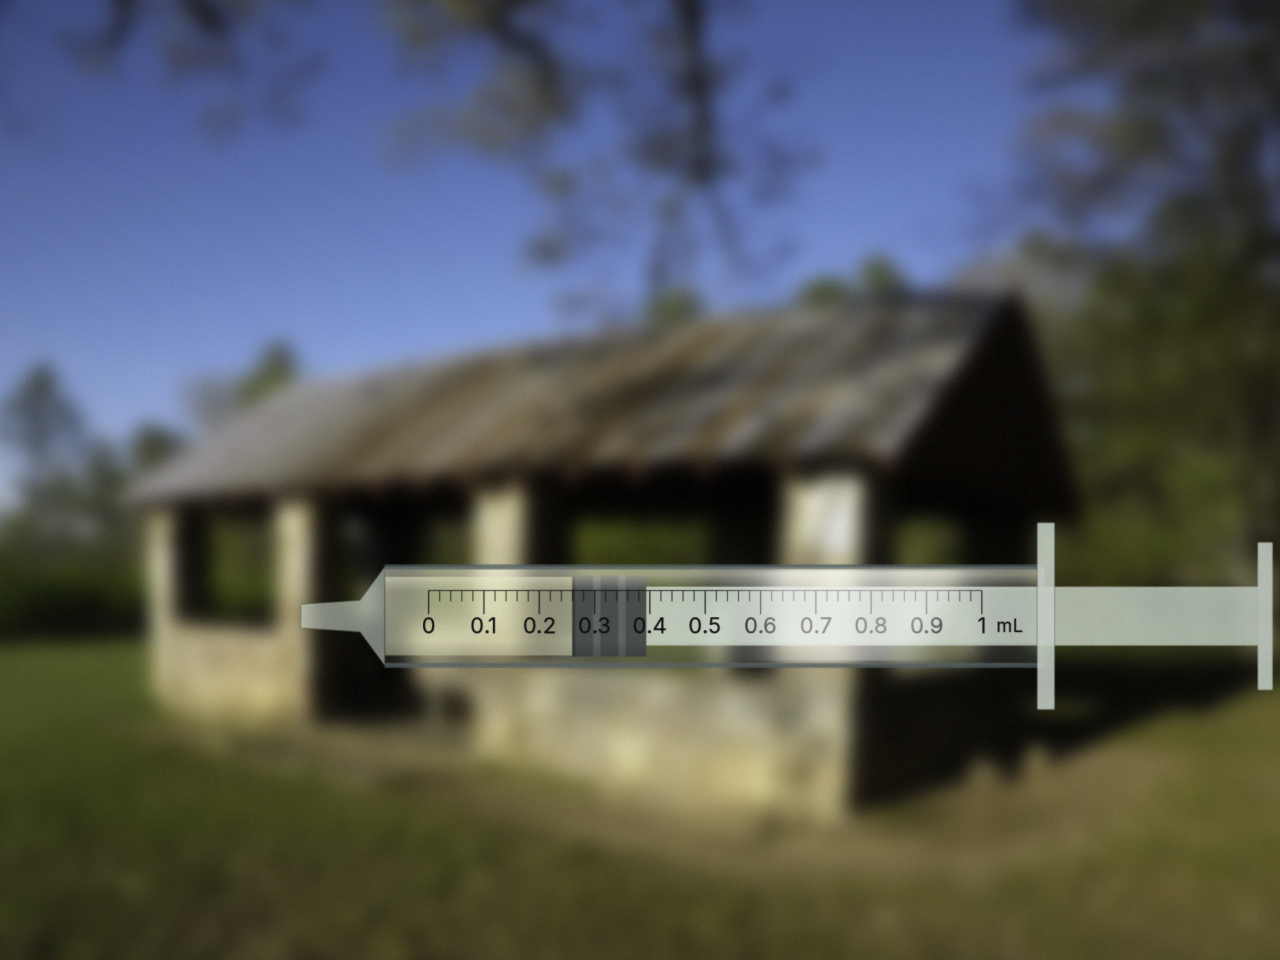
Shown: value=0.26 unit=mL
